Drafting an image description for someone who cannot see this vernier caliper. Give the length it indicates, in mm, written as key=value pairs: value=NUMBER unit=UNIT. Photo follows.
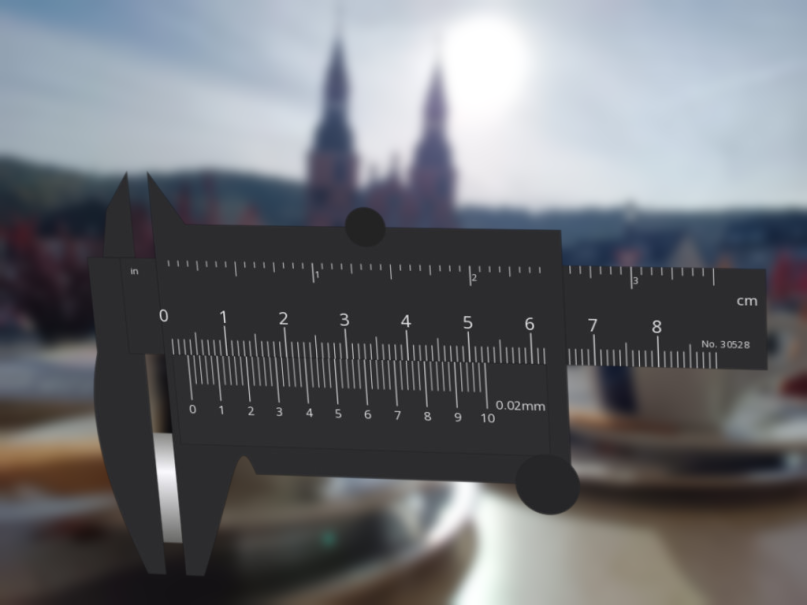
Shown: value=3.4 unit=mm
